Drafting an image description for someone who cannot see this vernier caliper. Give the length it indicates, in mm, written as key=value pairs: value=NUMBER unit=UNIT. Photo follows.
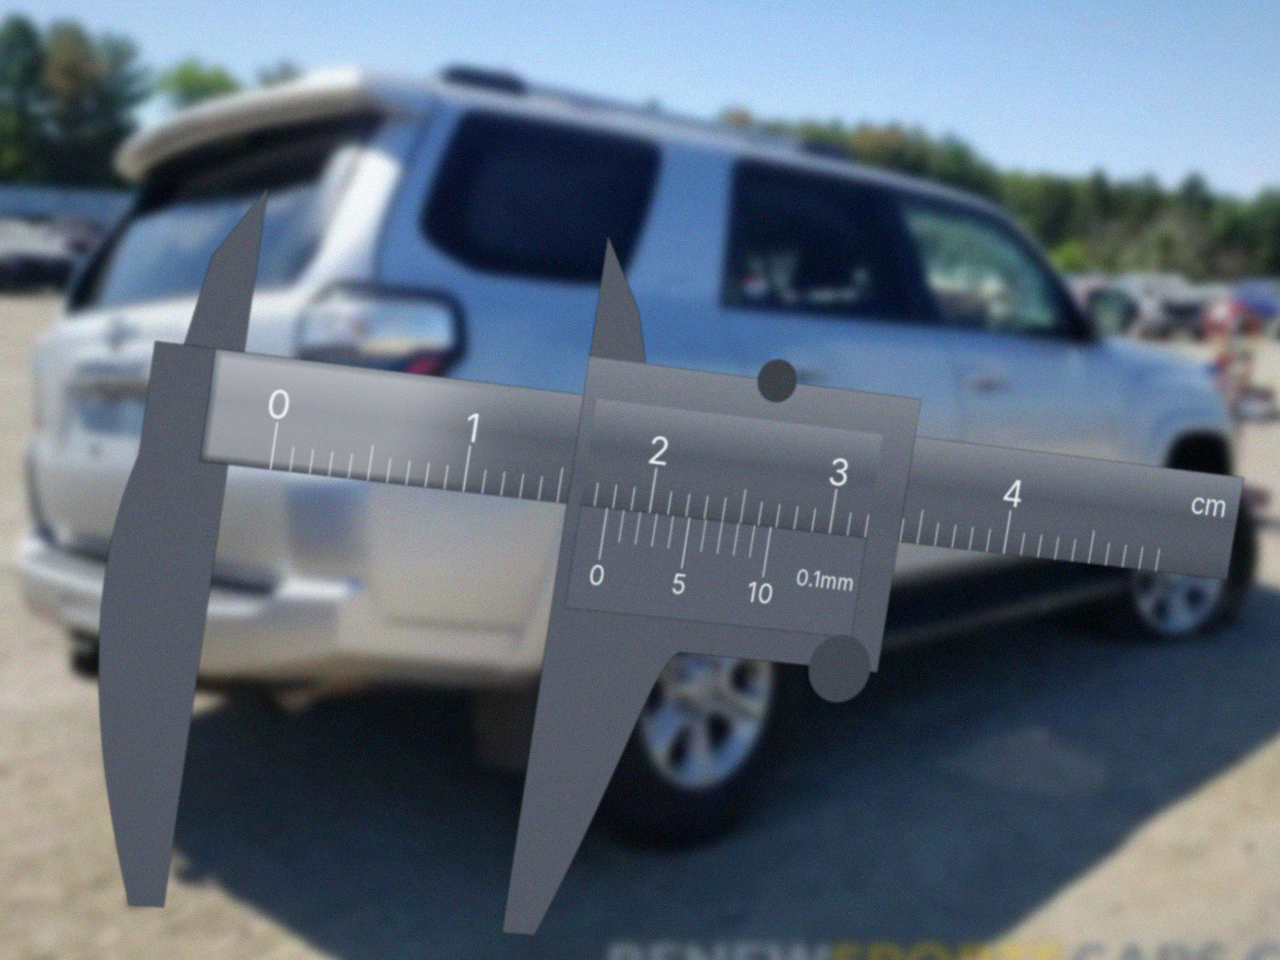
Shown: value=17.7 unit=mm
